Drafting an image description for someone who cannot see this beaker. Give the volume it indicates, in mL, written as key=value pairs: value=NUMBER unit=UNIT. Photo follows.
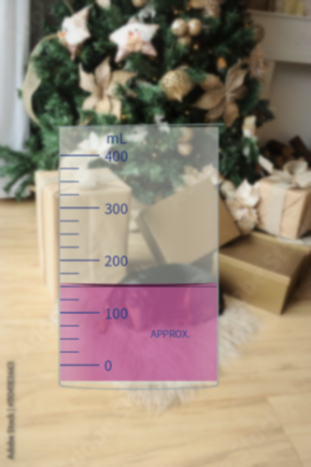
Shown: value=150 unit=mL
